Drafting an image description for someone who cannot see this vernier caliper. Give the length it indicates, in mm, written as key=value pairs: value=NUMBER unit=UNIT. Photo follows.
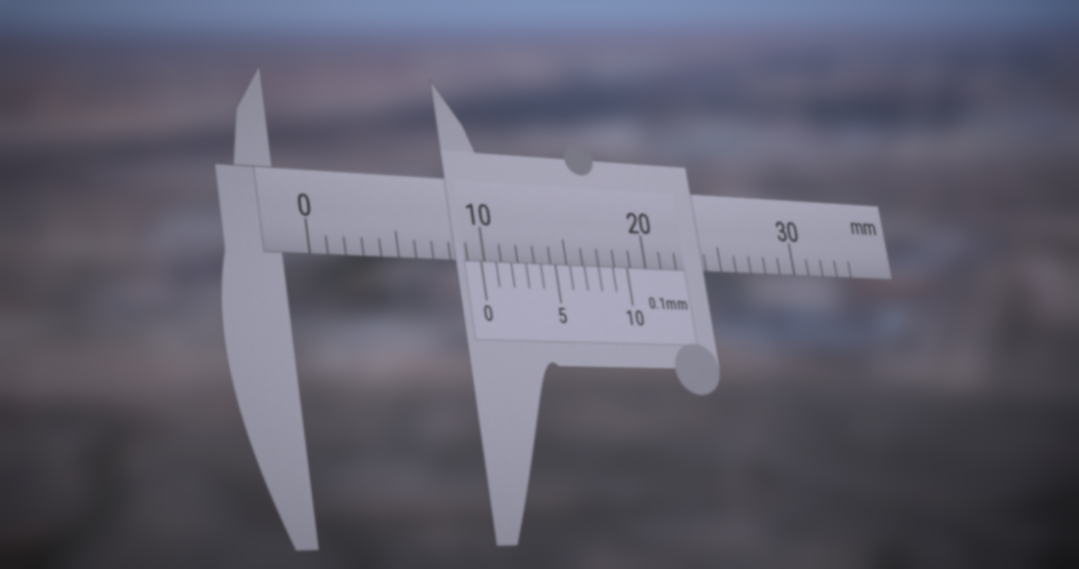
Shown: value=9.8 unit=mm
